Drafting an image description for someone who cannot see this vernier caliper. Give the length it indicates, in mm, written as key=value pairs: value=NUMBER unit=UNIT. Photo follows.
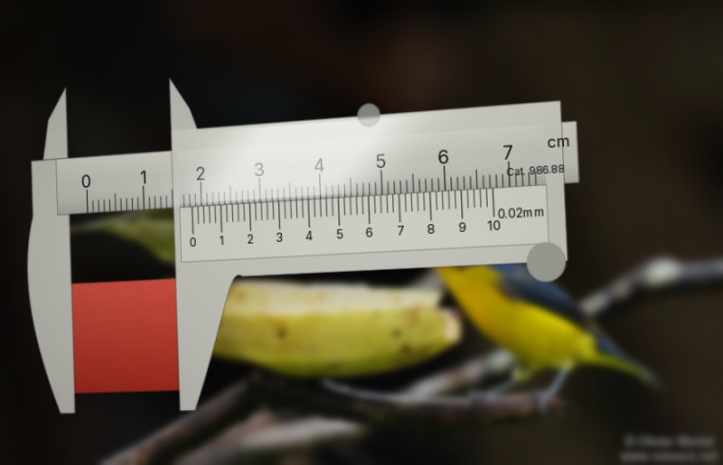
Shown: value=18.4 unit=mm
